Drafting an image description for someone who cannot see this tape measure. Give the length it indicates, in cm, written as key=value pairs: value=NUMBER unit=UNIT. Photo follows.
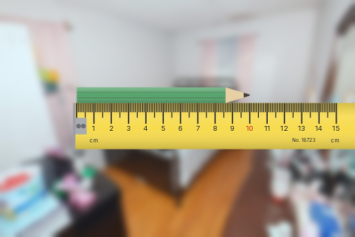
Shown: value=10 unit=cm
